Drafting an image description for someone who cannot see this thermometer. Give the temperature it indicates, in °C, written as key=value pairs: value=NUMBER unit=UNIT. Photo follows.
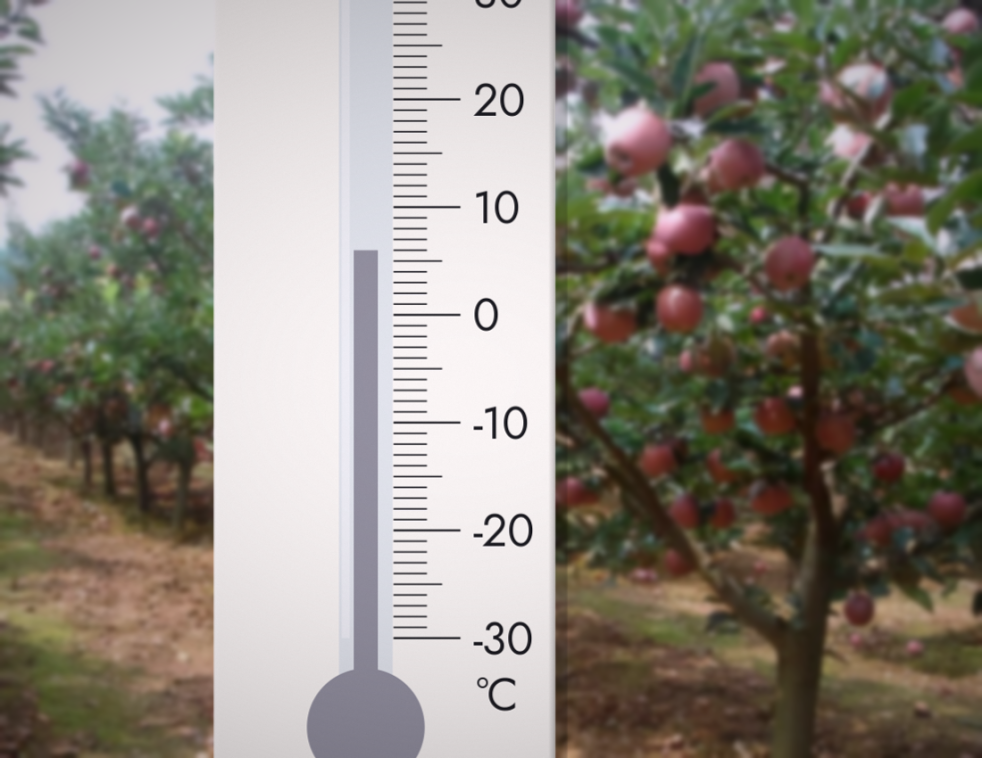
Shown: value=6 unit=°C
